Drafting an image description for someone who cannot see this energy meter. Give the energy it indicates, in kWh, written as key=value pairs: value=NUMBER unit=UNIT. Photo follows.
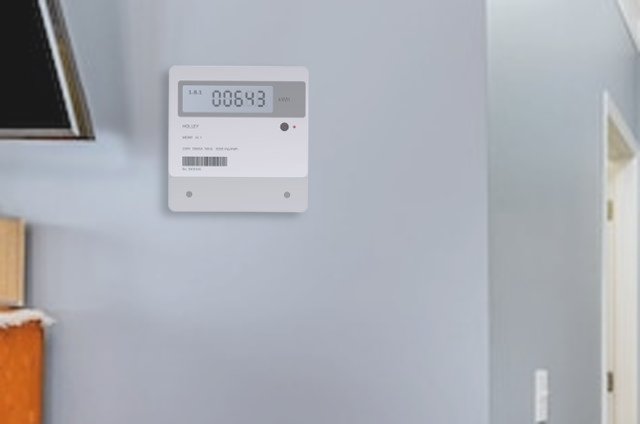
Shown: value=643 unit=kWh
